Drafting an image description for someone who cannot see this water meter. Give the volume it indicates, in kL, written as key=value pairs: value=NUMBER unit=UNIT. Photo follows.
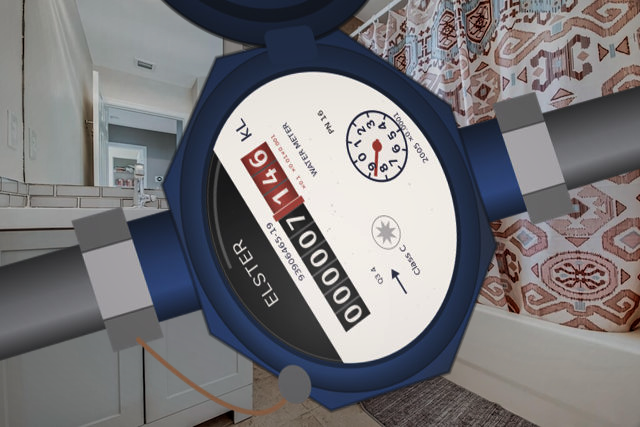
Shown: value=7.1468 unit=kL
